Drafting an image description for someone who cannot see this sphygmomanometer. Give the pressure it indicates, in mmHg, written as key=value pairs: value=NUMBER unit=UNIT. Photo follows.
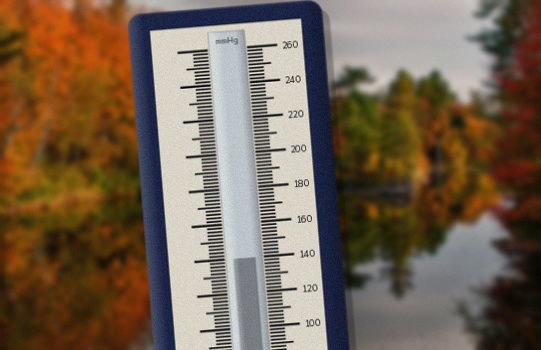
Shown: value=140 unit=mmHg
